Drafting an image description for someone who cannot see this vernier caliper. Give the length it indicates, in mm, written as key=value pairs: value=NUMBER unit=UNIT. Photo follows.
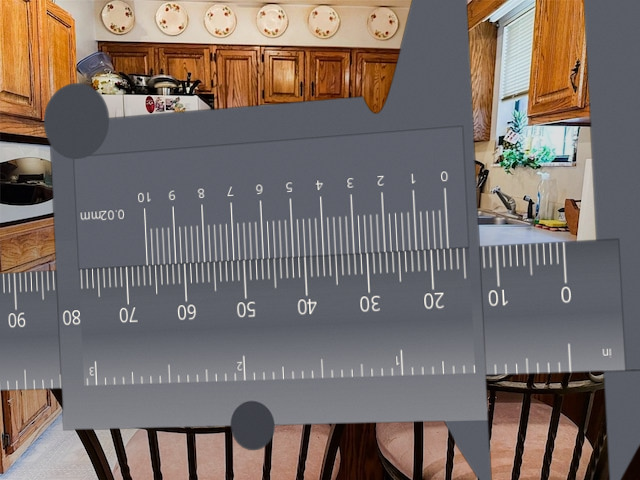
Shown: value=17.4 unit=mm
